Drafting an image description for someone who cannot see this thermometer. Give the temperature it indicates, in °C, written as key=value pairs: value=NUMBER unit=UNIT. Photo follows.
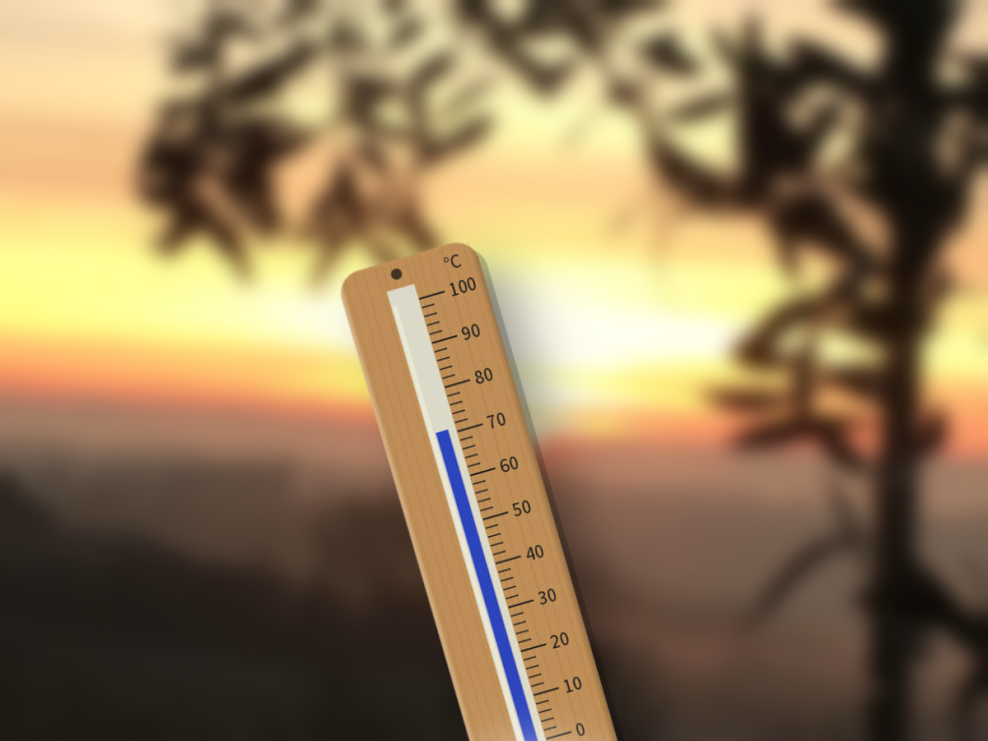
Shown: value=71 unit=°C
